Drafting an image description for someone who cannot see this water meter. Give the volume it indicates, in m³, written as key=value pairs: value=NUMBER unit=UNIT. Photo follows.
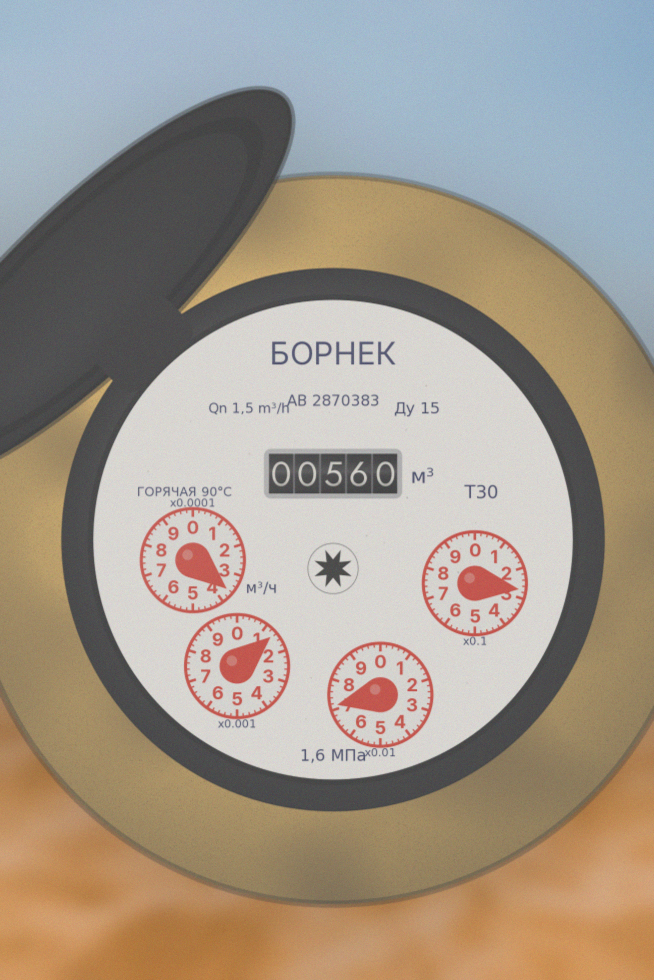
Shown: value=560.2713 unit=m³
